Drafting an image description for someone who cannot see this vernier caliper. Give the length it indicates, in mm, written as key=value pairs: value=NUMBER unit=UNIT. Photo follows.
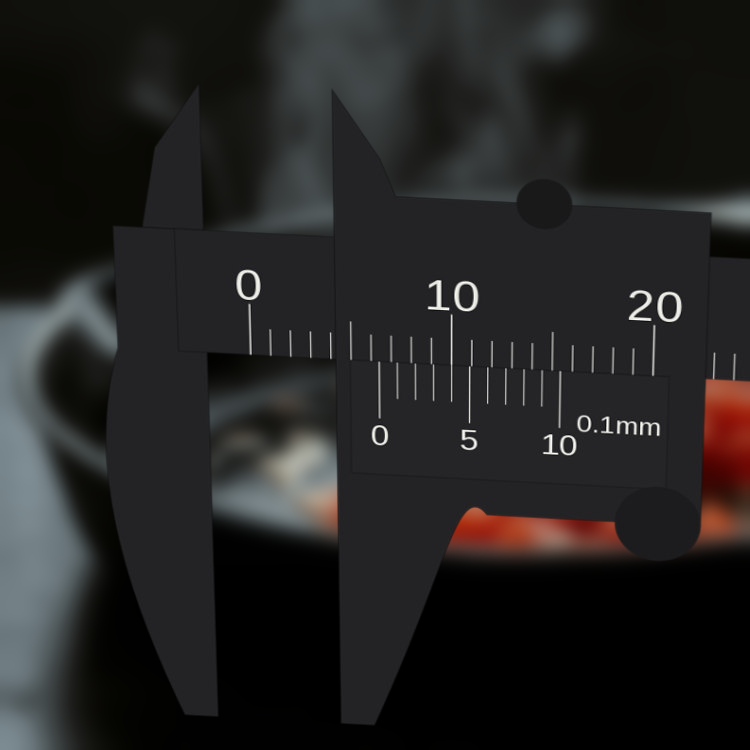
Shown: value=6.4 unit=mm
